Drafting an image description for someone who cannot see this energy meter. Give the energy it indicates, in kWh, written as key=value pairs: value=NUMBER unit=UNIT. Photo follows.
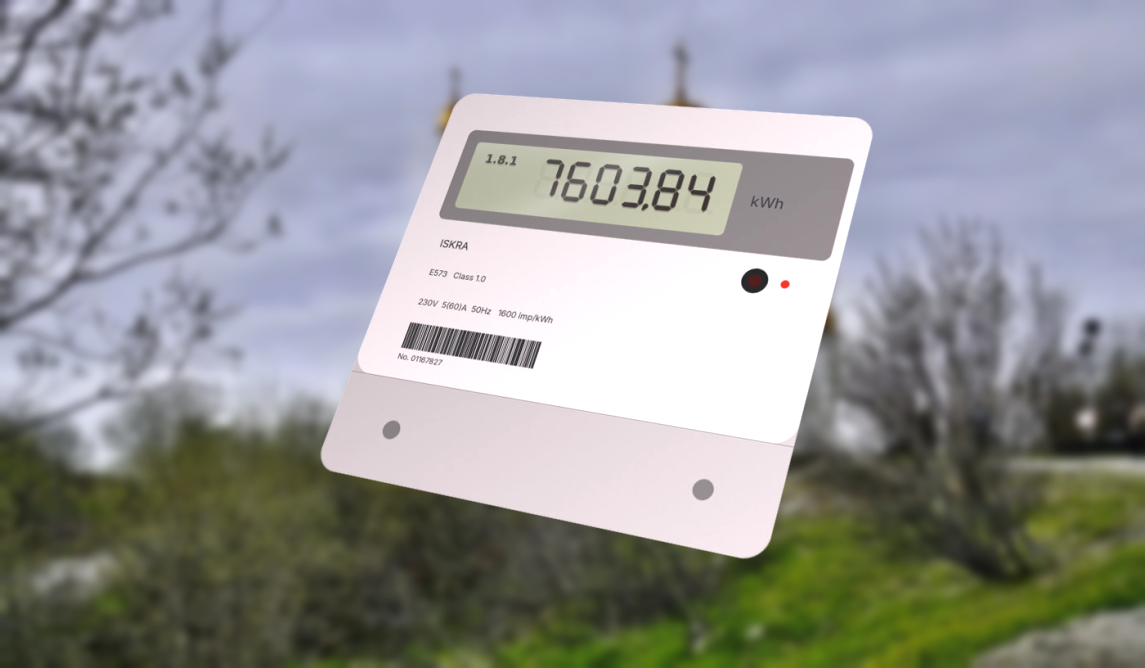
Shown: value=7603.84 unit=kWh
